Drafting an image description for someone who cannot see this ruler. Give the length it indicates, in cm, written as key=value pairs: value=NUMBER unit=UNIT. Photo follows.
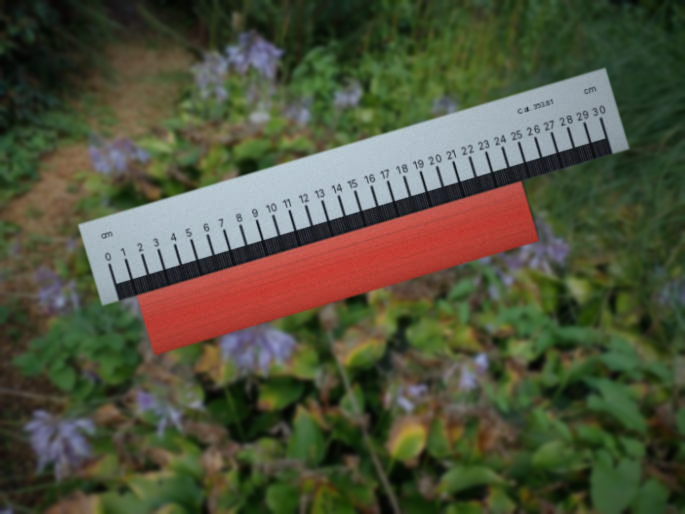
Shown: value=23.5 unit=cm
